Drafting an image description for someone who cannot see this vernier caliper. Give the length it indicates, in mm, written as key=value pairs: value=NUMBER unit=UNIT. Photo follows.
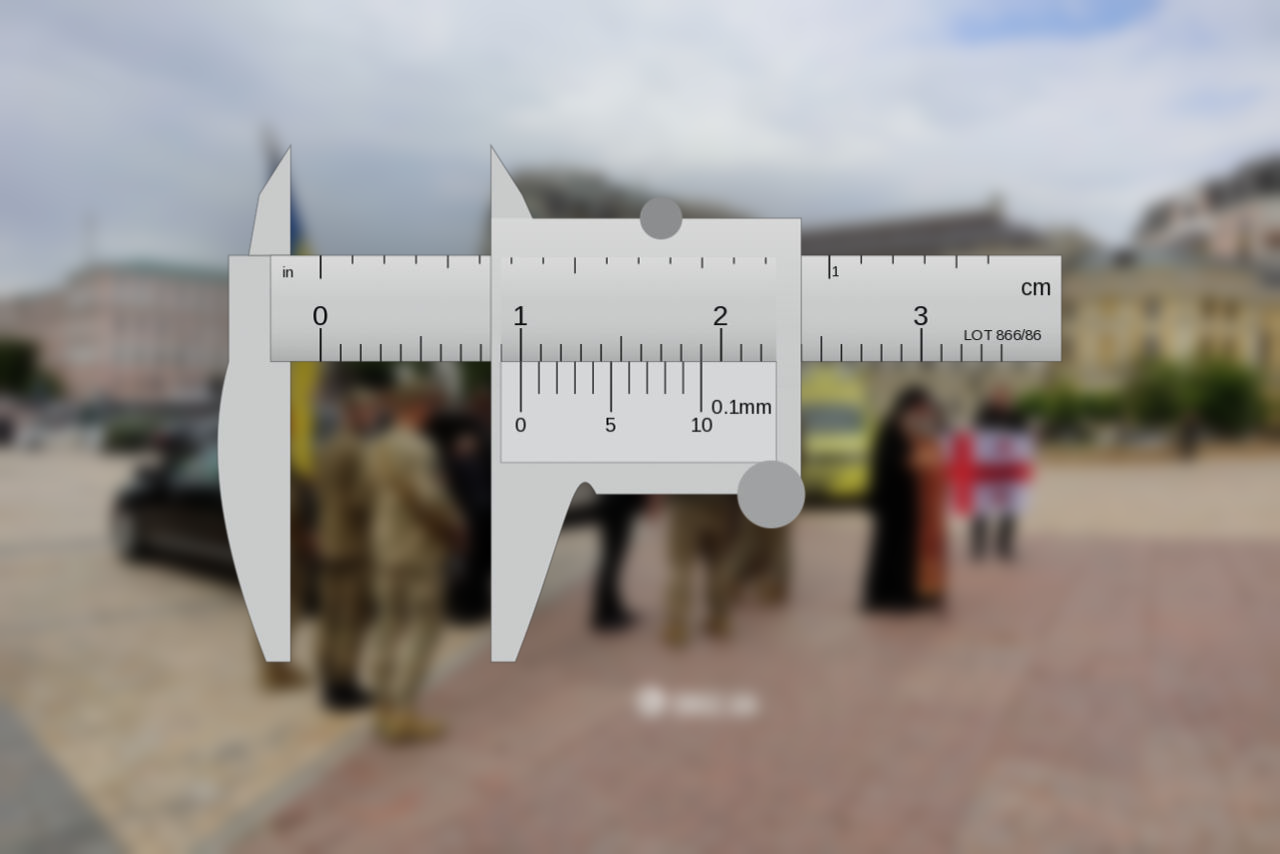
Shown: value=10.0 unit=mm
